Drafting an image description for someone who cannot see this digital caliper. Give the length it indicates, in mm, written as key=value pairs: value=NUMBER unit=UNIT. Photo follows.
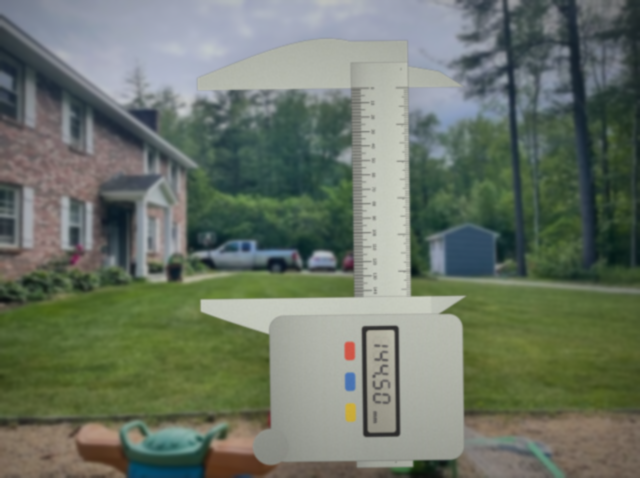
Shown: value=144.50 unit=mm
